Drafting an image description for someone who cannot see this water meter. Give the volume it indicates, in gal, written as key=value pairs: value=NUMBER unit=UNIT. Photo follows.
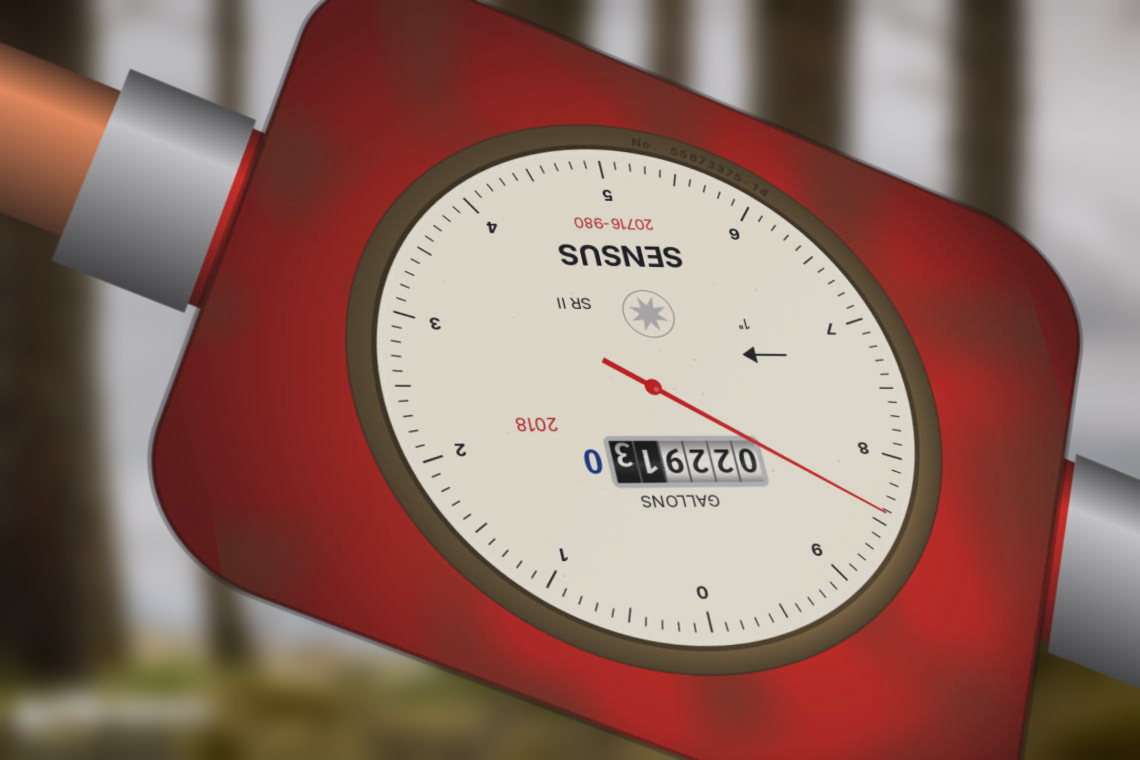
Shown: value=229128.4 unit=gal
